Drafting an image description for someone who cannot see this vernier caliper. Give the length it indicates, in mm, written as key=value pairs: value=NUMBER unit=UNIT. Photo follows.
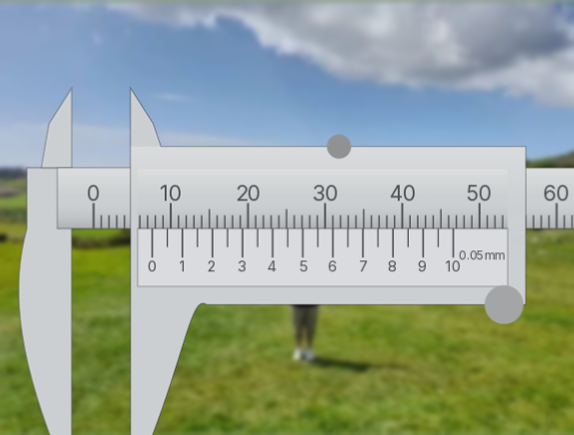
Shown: value=7.6 unit=mm
